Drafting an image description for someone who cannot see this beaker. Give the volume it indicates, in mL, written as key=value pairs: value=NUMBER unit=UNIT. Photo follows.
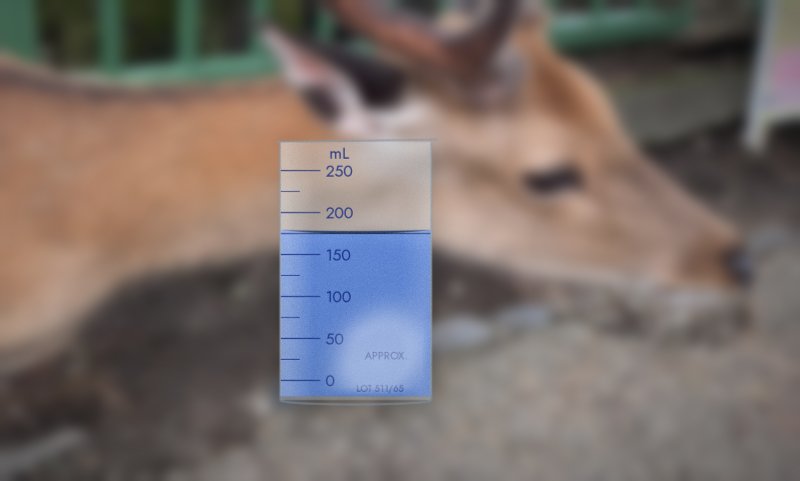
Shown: value=175 unit=mL
